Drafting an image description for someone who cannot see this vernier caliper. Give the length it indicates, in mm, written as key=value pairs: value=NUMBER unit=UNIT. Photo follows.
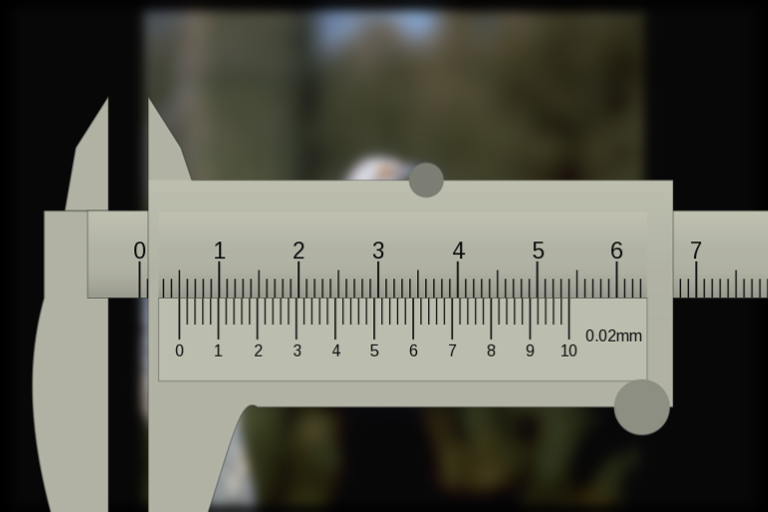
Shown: value=5.0 unit=mm
